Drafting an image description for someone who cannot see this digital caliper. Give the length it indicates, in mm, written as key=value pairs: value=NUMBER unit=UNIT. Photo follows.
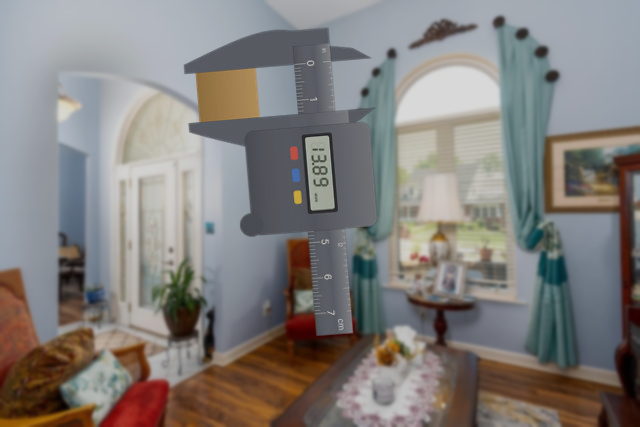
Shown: value=13.89 unit=mm
